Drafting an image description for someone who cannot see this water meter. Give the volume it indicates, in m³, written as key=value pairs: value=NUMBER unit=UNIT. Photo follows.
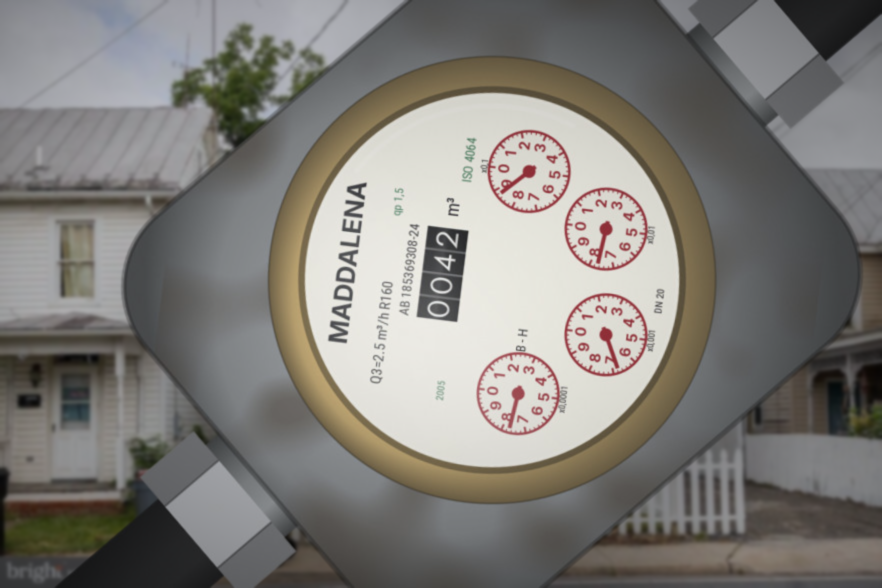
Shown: value=42.8767 unit=m³
